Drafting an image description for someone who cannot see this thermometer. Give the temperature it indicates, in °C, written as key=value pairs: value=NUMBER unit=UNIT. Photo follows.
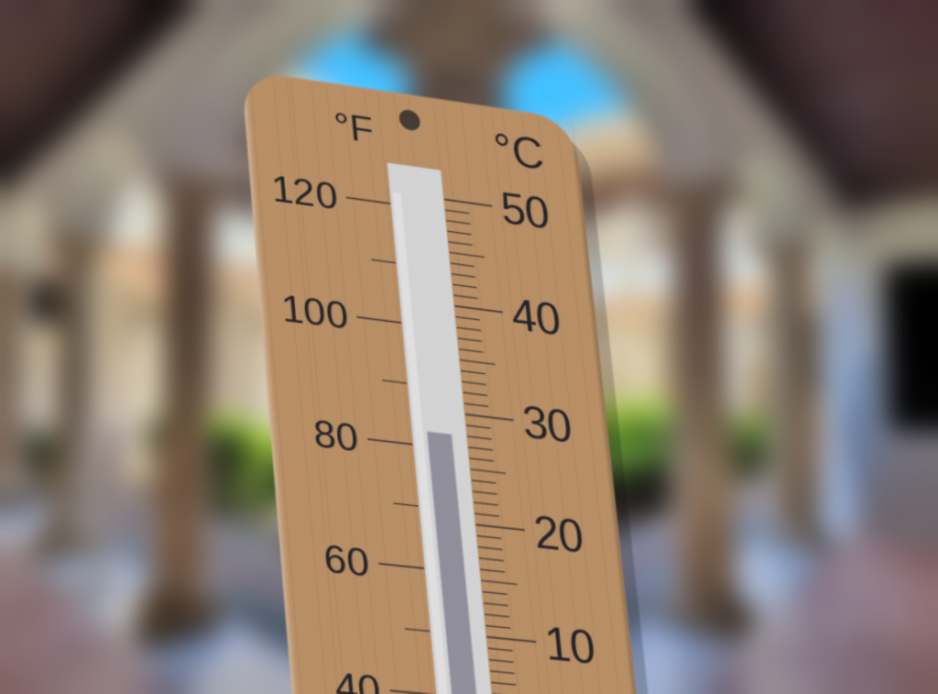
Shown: value=28 unit=°C
